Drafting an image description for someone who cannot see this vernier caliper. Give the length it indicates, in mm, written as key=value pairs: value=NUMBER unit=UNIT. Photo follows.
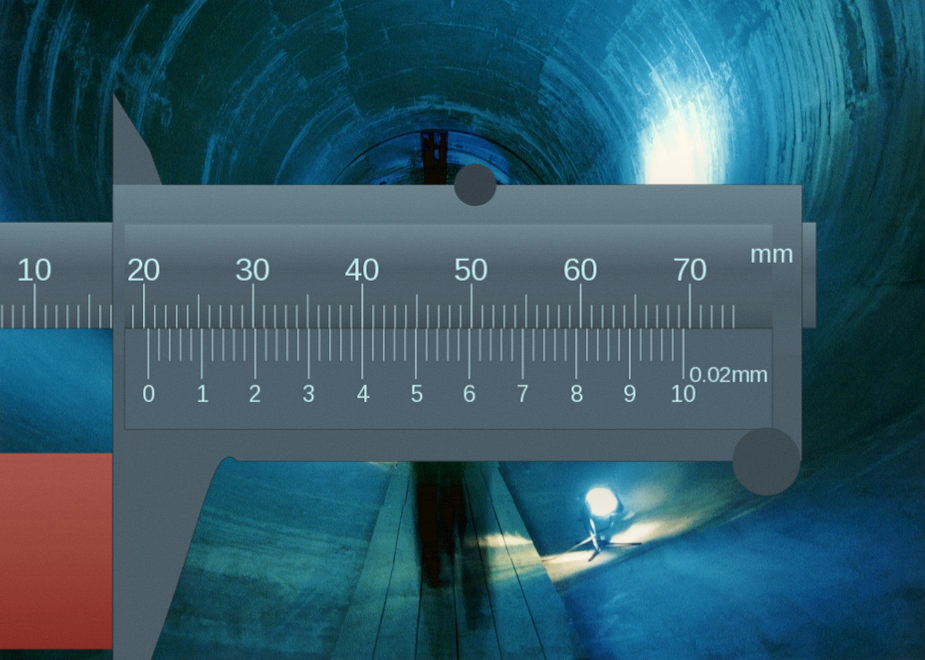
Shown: value=20.4 unit=mm
